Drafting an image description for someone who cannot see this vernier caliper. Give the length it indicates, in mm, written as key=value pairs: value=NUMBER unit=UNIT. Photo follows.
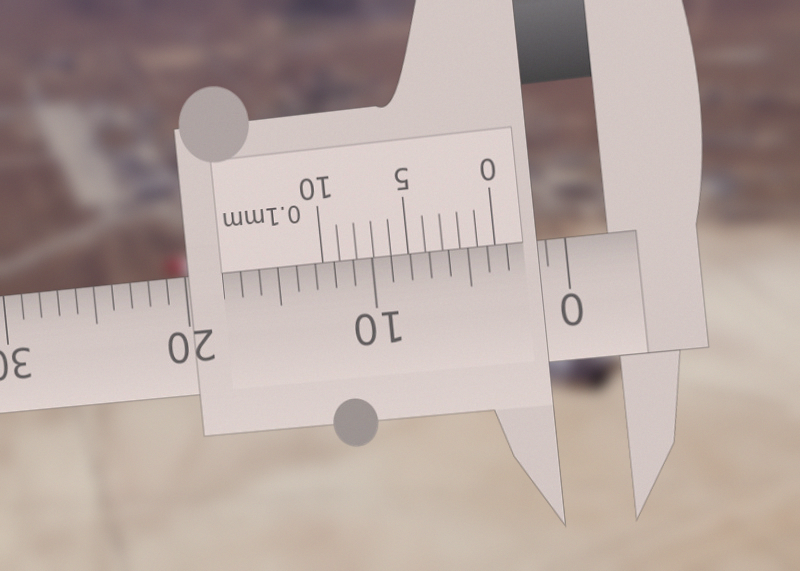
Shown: value=3.6 unit=mm
